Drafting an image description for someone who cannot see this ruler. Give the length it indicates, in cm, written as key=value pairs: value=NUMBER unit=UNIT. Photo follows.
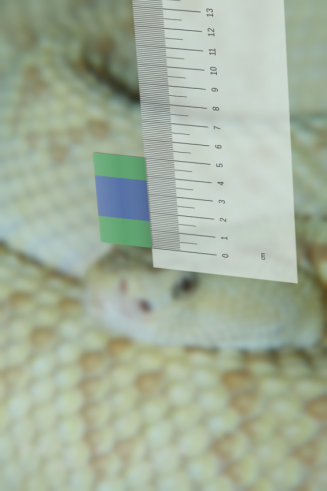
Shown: value=5 unit=cm
